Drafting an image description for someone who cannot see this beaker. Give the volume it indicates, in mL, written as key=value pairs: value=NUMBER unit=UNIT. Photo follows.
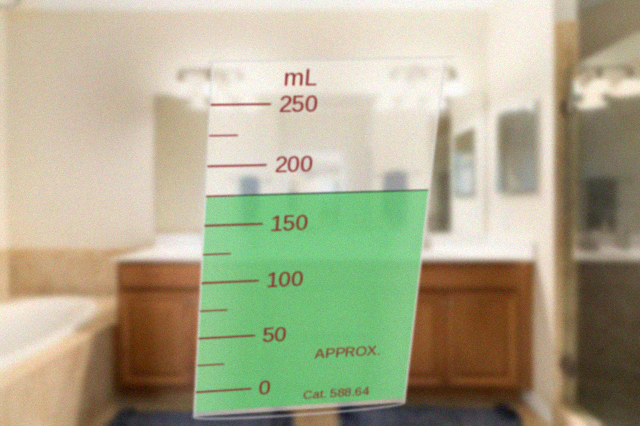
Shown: value=175 unit=mL
